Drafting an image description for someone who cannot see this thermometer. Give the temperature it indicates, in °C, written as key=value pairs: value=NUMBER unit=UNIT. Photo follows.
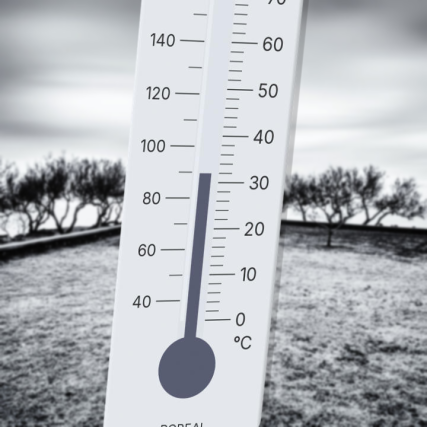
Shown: value=32 unit=°C
